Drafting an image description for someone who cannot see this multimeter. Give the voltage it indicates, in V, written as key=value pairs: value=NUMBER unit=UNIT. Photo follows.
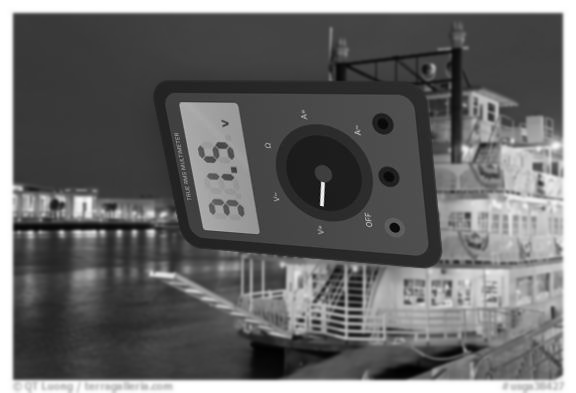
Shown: value=31.5 unit=V
